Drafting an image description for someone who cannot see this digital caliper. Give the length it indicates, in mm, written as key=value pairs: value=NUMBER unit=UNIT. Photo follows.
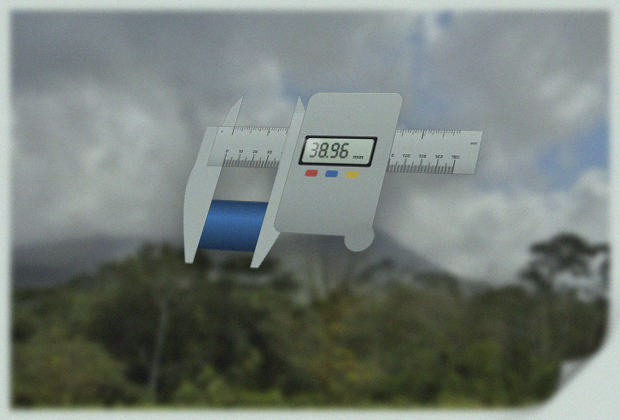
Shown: value=38.96 unit=mm
